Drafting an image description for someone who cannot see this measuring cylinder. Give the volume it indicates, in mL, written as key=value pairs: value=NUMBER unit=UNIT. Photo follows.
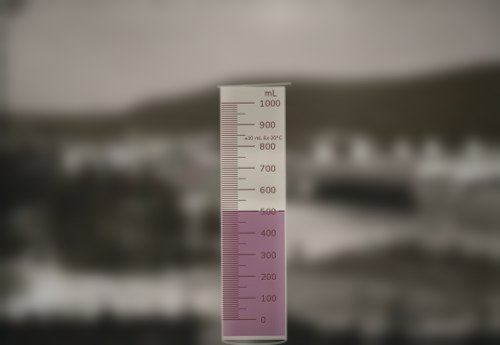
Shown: value=500 unit=mL
